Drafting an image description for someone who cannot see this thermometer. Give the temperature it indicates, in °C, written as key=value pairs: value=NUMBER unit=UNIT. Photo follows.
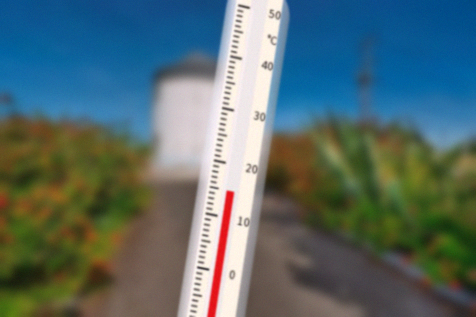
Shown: value=15 unit=°C
